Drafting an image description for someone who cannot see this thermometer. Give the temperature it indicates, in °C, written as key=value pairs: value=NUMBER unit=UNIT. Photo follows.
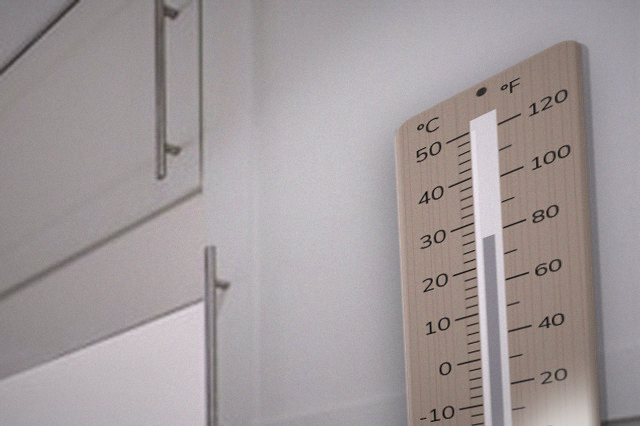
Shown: value=26 unit=°C
